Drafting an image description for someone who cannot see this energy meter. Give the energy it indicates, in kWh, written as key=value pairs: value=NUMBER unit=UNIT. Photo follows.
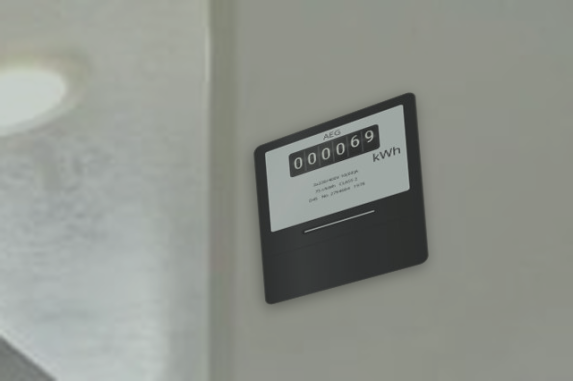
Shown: value=69 unit=kWh
